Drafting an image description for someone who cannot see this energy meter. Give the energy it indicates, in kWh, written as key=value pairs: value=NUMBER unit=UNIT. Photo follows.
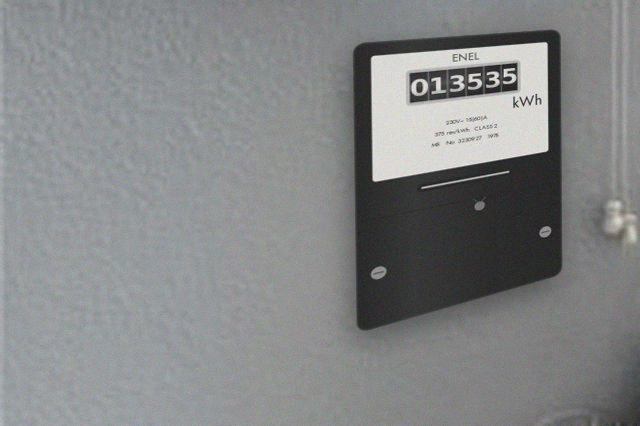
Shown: value=13535 unit=kWh
